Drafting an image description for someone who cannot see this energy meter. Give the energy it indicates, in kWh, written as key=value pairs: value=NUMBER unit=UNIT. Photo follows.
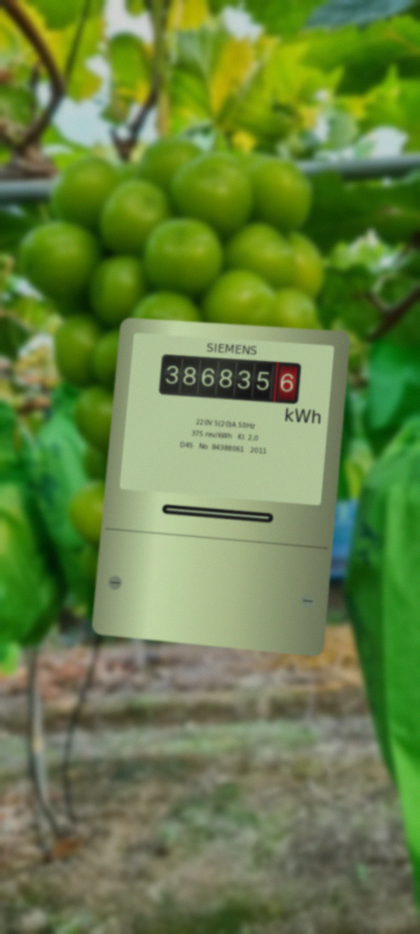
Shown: value=386835.6 unit=kWh
